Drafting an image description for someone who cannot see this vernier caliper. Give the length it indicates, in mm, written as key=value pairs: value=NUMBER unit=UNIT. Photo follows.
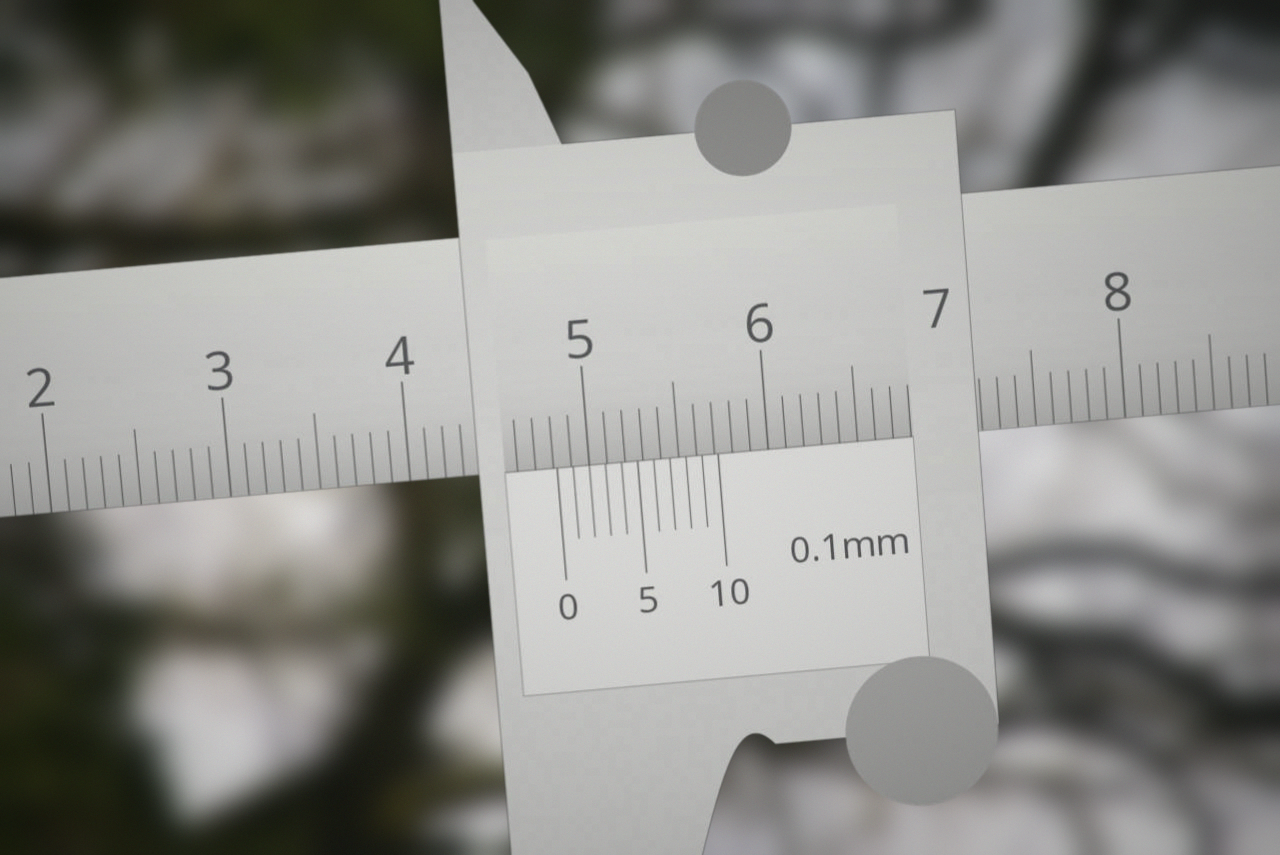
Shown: value=48.2 unit=mm
